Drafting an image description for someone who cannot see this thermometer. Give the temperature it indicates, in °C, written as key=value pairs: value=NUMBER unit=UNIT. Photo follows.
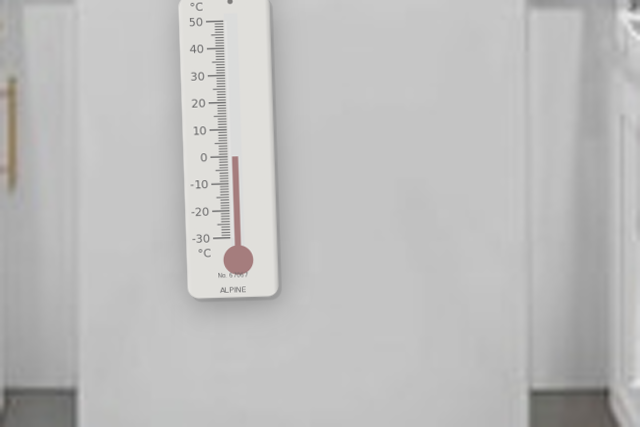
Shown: value=0 unit=°C
